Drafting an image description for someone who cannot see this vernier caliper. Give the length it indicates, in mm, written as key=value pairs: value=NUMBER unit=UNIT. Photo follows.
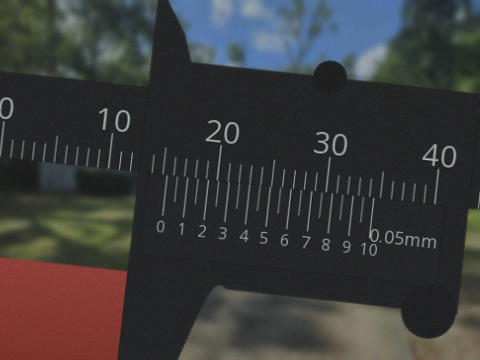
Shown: value=15.4 unit=mm
